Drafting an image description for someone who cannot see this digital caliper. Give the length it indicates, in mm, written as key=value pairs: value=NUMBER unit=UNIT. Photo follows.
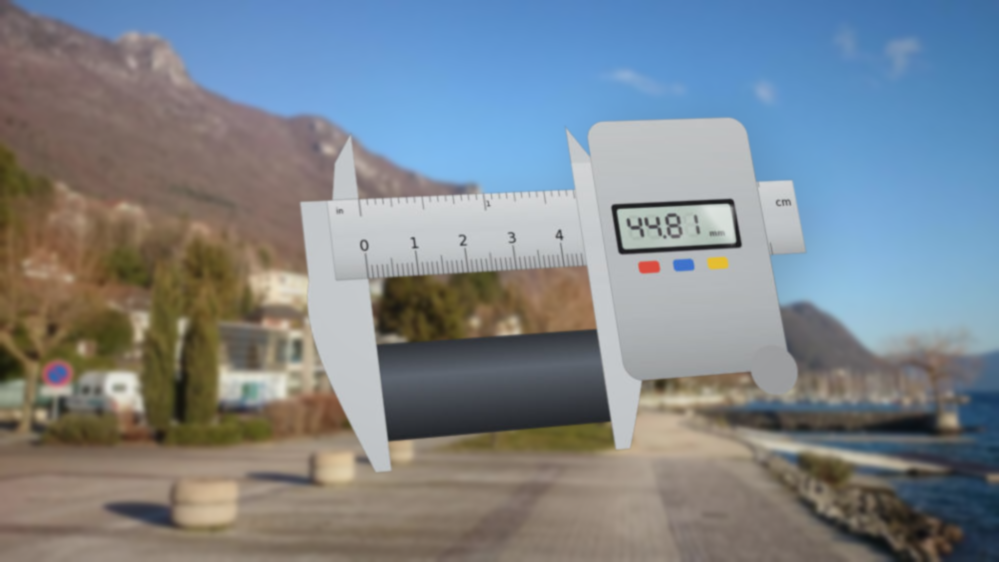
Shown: value=44.81 unit=mm
